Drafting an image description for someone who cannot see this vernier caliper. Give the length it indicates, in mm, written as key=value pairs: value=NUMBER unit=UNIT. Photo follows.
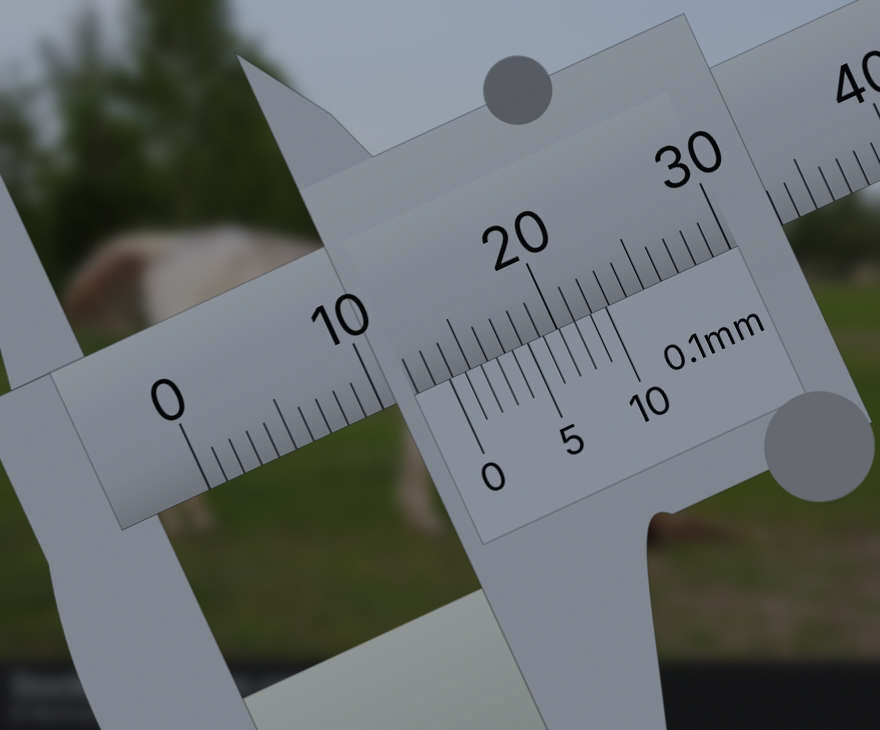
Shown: value=13.8 unit=mm
